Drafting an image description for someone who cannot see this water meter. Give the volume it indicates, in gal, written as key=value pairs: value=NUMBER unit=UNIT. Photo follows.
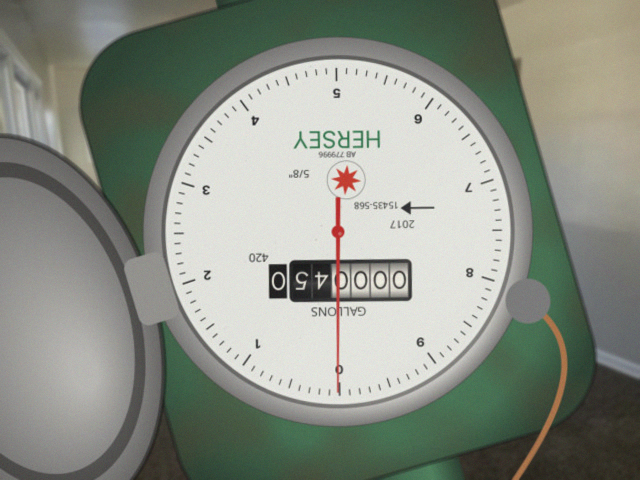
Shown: value=450.0 unit=gal
